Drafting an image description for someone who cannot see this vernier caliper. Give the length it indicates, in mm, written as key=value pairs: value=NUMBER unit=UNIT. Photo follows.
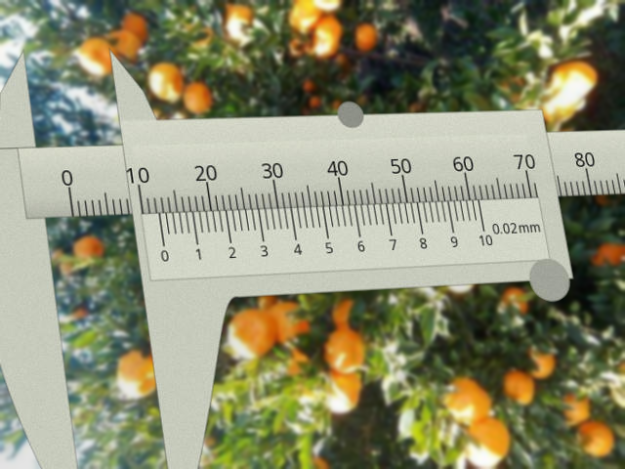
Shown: value=12.4 unit=mm
